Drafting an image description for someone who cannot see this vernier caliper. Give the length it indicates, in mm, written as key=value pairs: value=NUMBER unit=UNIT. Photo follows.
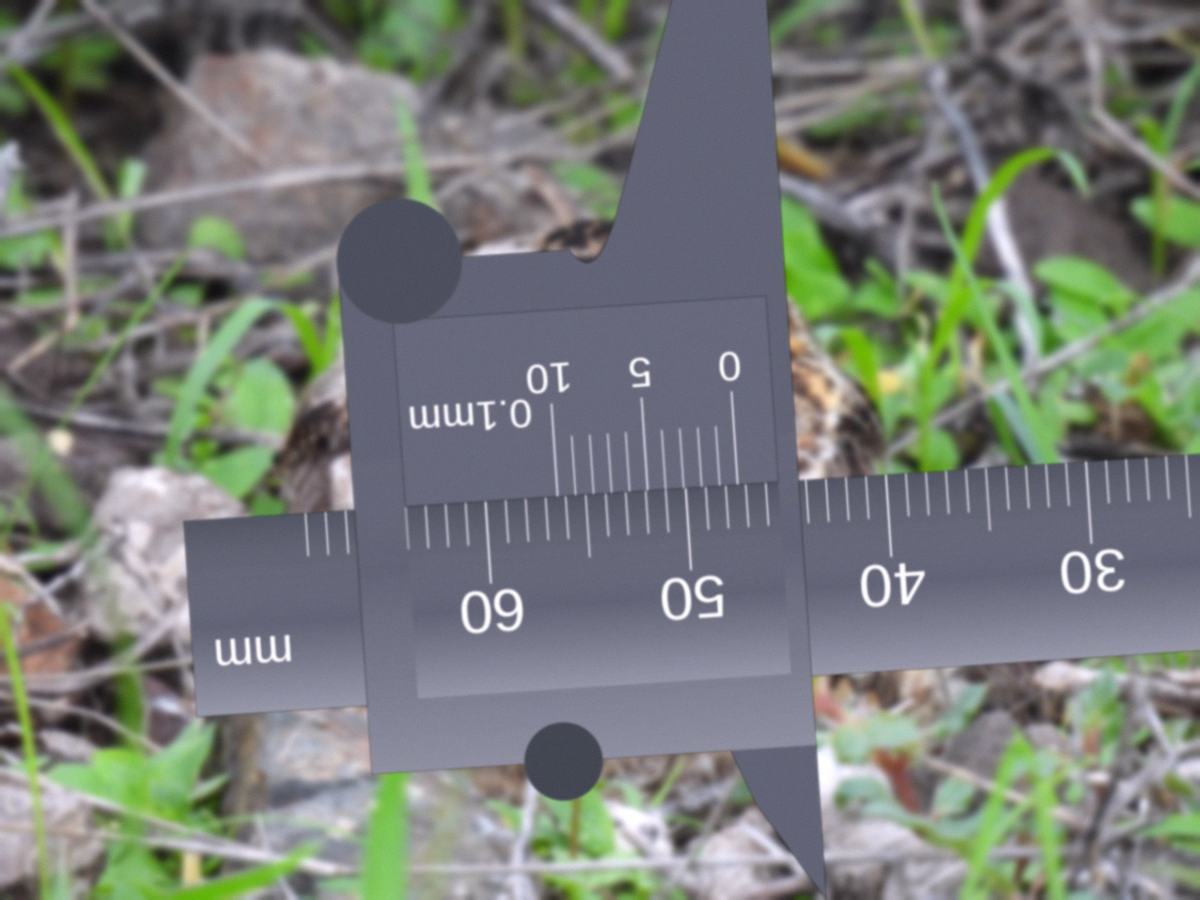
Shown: value=47.4 unit=mm
